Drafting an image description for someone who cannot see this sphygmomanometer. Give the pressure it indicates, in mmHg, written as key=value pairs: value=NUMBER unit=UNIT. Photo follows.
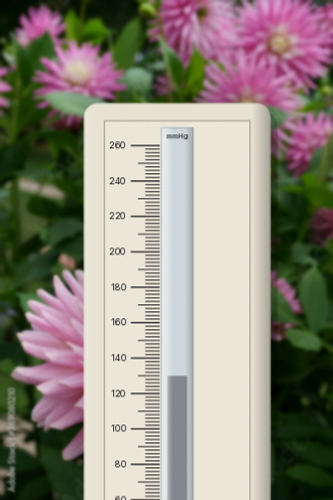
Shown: value=130 unit=mmHg
